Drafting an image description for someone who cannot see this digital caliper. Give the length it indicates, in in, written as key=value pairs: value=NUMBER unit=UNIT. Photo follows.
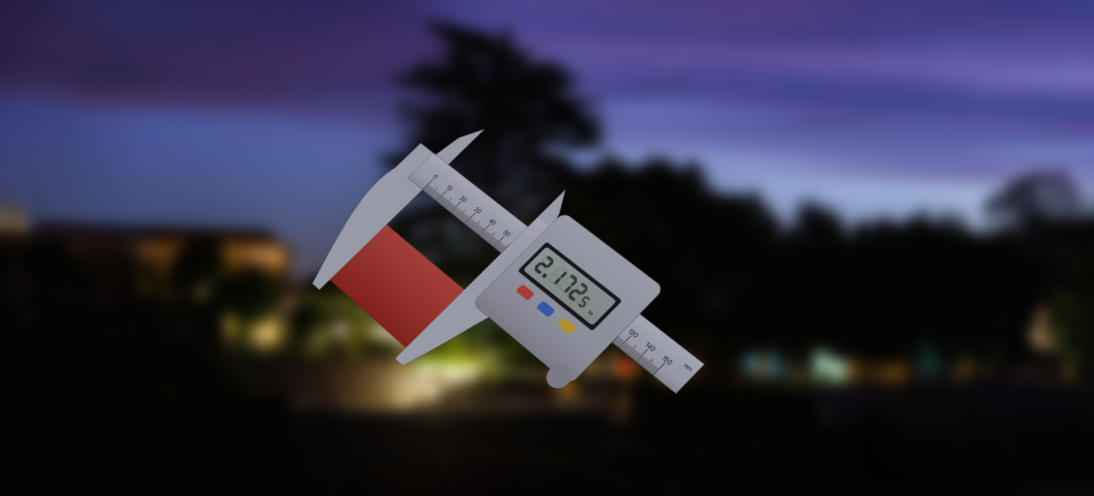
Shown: value=2.1725 unit=in
